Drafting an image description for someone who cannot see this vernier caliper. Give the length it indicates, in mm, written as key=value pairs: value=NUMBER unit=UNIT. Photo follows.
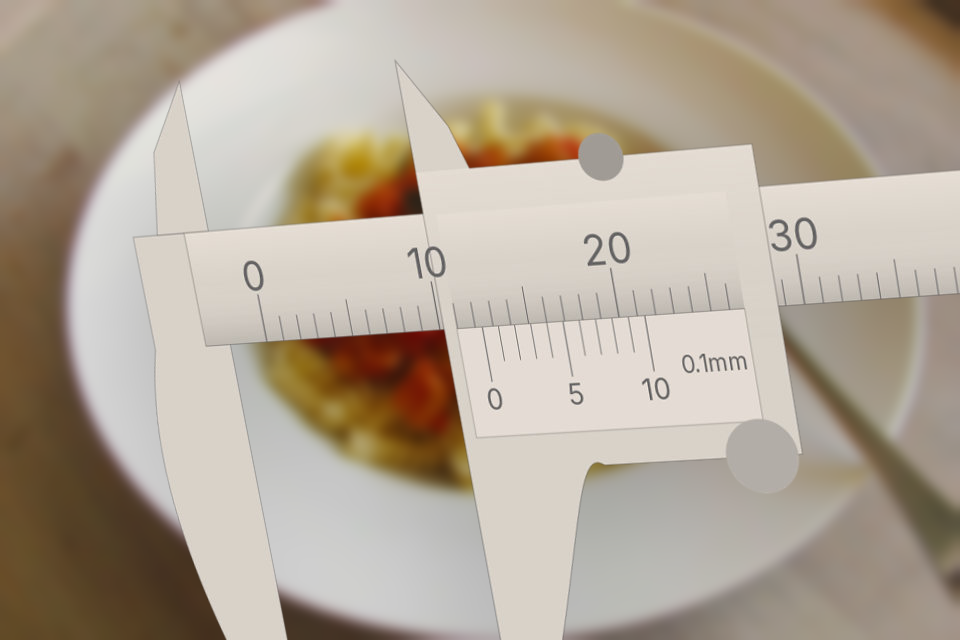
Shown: value=12.4 unit=mm
